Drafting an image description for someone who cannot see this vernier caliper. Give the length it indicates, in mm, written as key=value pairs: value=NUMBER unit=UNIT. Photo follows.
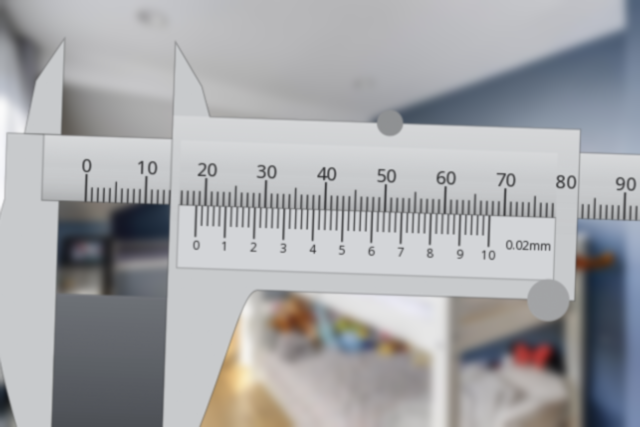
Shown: value=18.5 unit=mm
